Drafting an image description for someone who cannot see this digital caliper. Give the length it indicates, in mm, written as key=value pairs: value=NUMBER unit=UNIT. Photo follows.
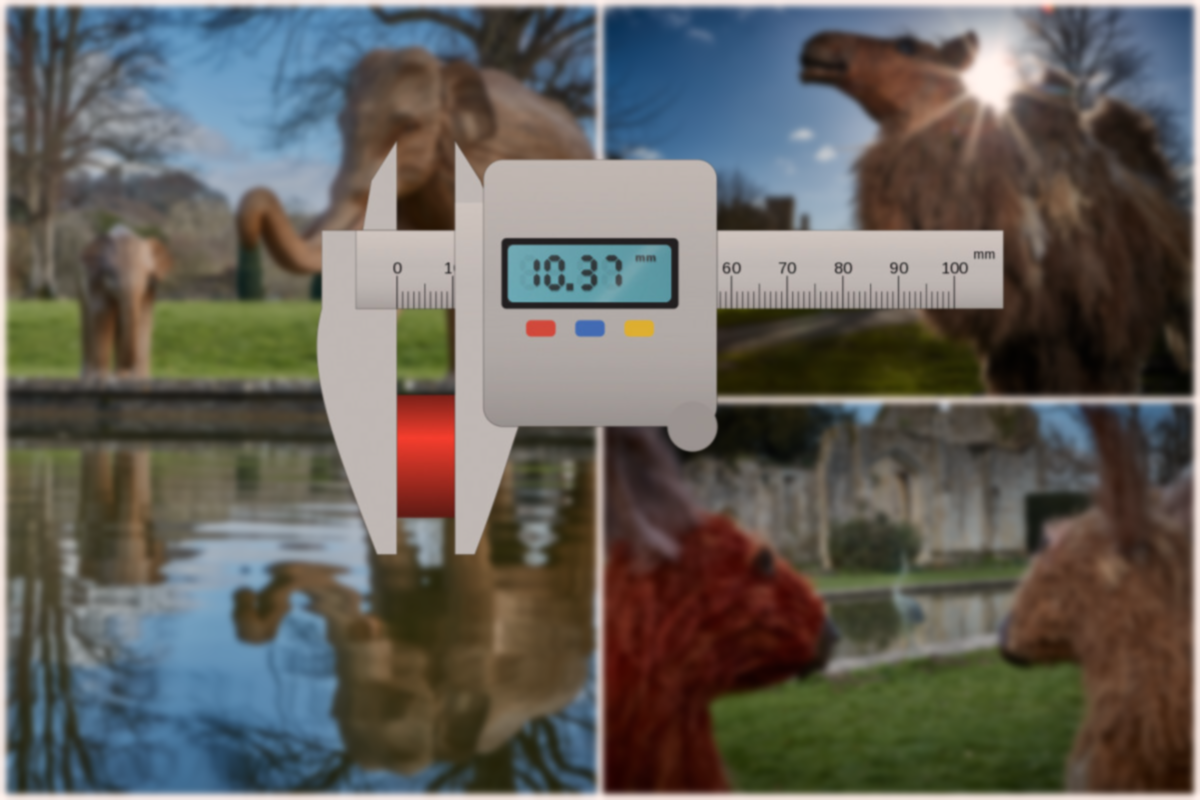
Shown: value=10.37 unit=mm
